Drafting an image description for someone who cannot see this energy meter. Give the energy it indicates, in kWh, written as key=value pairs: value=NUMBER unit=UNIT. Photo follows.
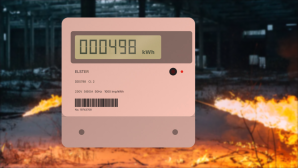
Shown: value=498 unit=kWh
